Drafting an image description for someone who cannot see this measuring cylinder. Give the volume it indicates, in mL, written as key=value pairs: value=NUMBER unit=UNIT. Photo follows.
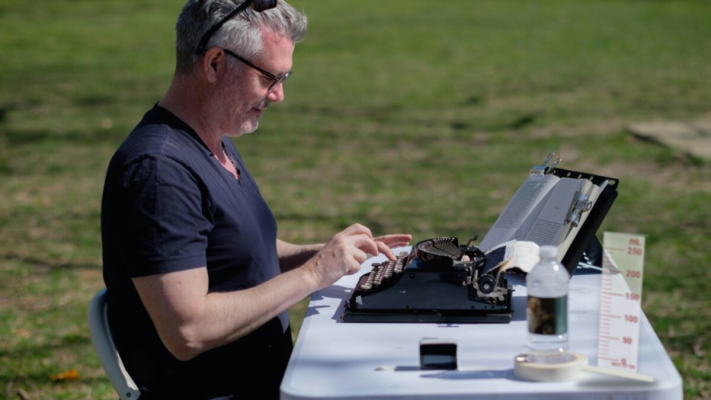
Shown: value=150 unit=mL
